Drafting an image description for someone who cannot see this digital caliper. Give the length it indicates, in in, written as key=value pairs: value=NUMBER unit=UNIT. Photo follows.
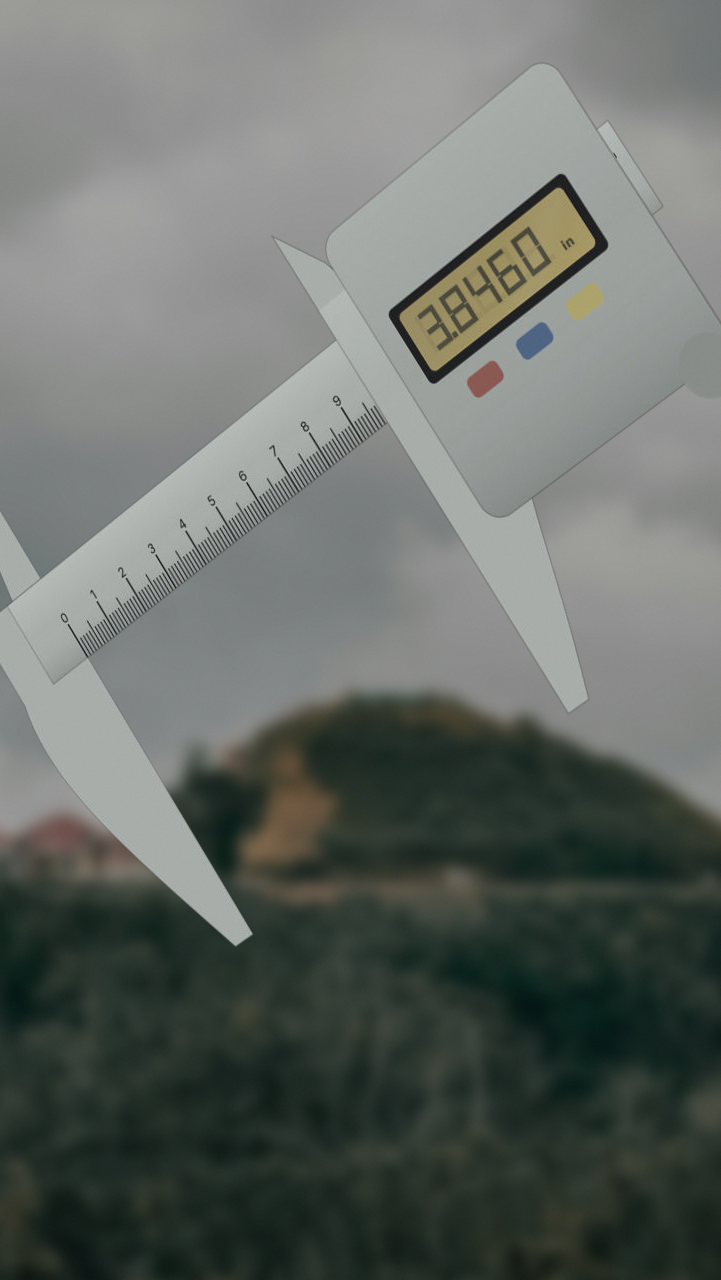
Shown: value=3.8460 unit=in
